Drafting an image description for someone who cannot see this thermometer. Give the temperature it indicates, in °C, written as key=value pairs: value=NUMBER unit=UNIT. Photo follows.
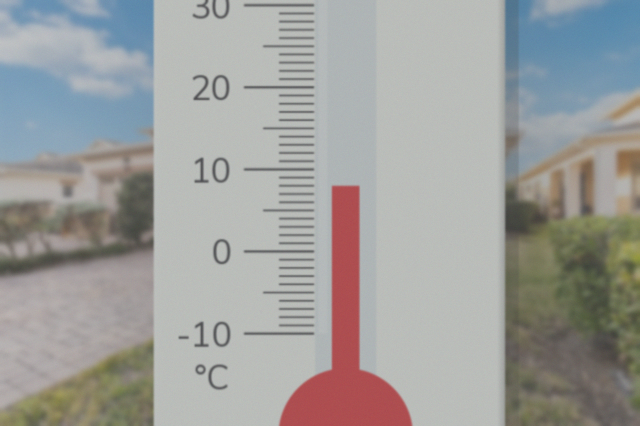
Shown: value=8 unit=°C
